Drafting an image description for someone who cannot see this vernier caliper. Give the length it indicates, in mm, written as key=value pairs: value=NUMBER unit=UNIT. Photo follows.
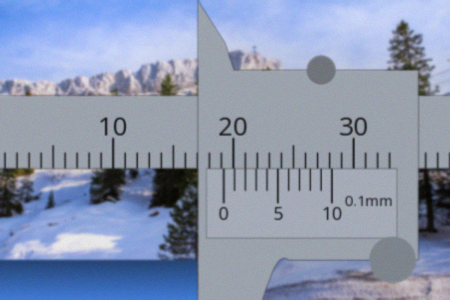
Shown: value=19.2 unit=mm
